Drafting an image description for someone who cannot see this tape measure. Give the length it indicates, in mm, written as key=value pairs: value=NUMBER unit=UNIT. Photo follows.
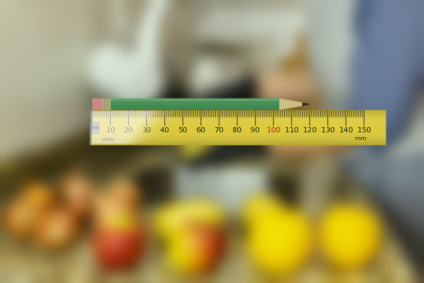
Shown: value=120 unit=mm
